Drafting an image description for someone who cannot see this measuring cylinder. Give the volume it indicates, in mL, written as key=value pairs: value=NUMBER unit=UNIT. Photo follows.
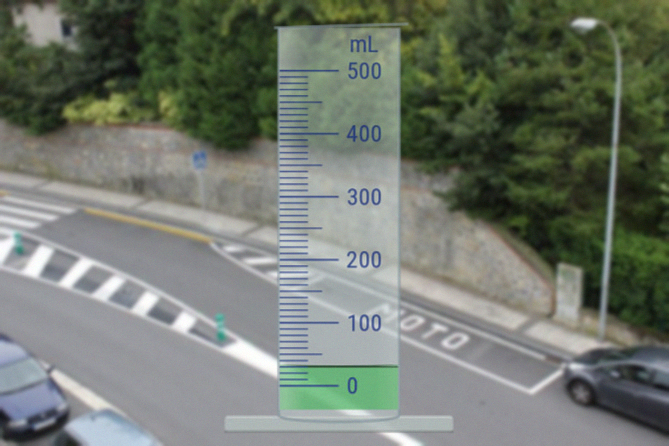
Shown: value=30 unit=mL
